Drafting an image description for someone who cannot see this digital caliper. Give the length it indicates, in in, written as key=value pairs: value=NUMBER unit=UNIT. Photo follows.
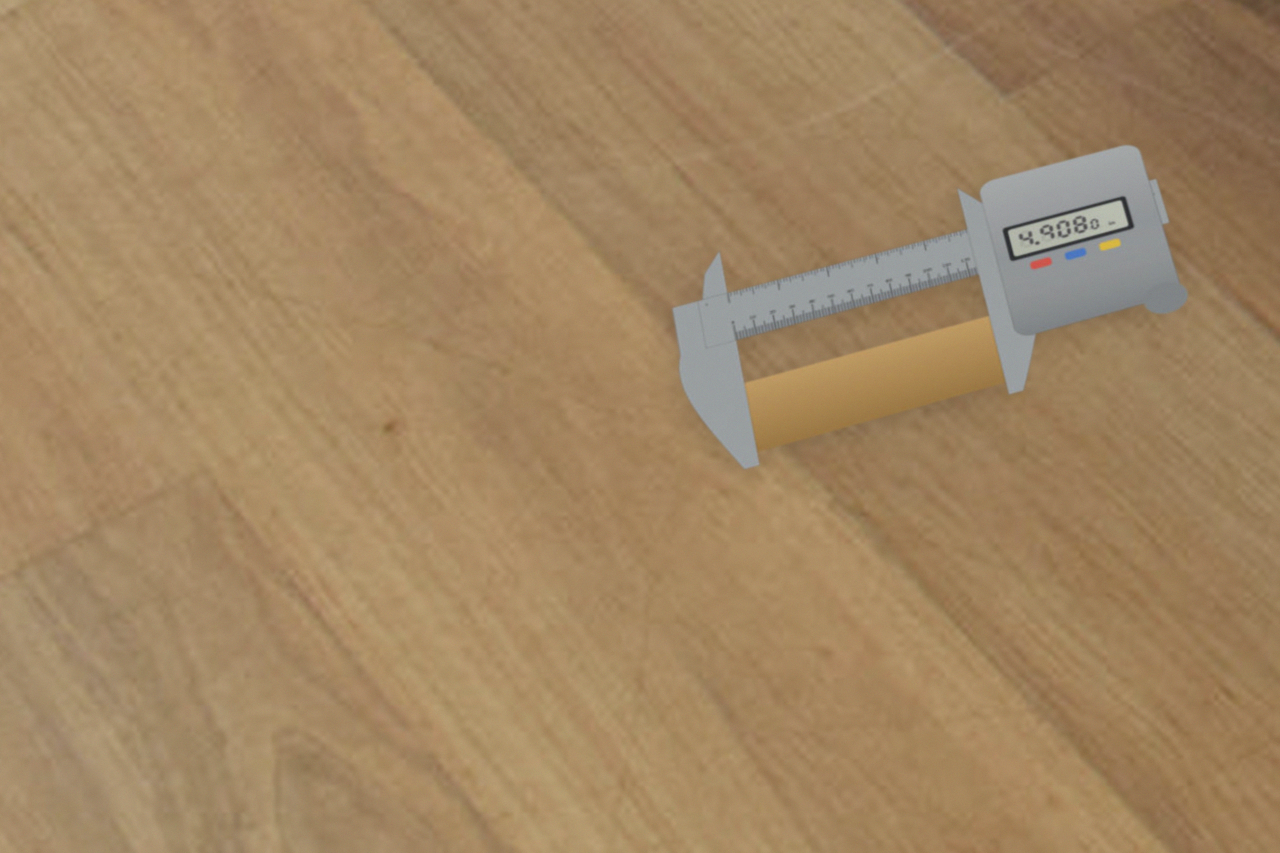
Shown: value=4.9080 unit=in
